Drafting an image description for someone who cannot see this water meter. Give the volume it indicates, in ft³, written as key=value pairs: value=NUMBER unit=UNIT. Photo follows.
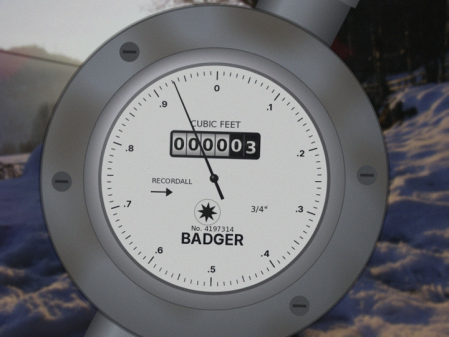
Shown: value=2.93 unit=ft³
